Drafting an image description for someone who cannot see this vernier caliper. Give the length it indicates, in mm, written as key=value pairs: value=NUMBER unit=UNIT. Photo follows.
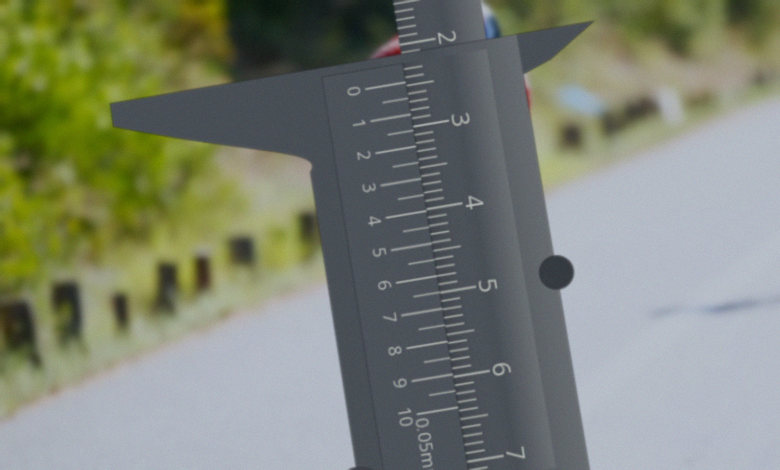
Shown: value=24.6 unit=mm
